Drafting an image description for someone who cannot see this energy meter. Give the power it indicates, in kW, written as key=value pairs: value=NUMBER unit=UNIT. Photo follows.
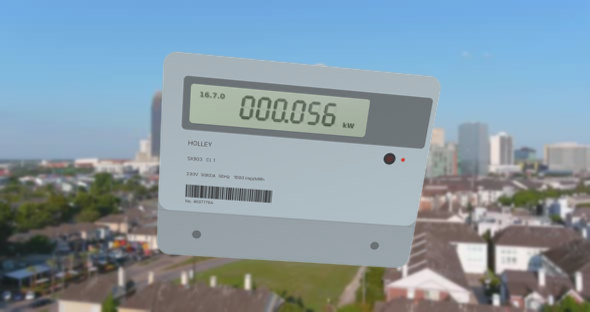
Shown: value=0.056 unit=kW
